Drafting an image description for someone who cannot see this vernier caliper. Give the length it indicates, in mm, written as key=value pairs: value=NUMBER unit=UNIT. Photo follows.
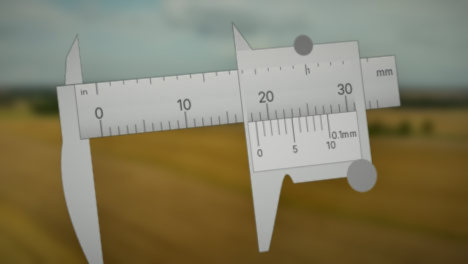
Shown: value=18.4 unit=mm
